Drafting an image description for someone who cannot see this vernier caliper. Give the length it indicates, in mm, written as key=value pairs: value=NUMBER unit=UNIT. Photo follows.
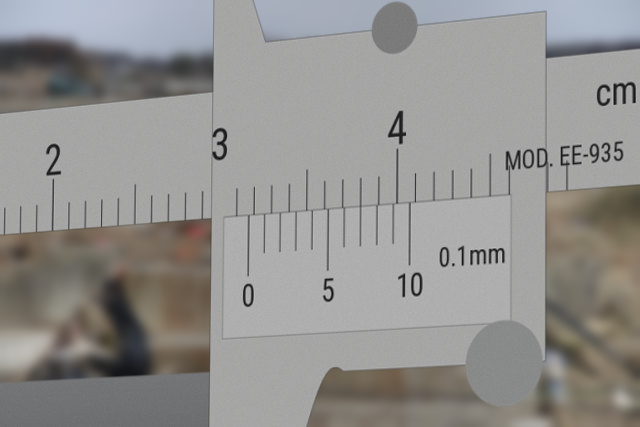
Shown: value=31.7 unit=mm
